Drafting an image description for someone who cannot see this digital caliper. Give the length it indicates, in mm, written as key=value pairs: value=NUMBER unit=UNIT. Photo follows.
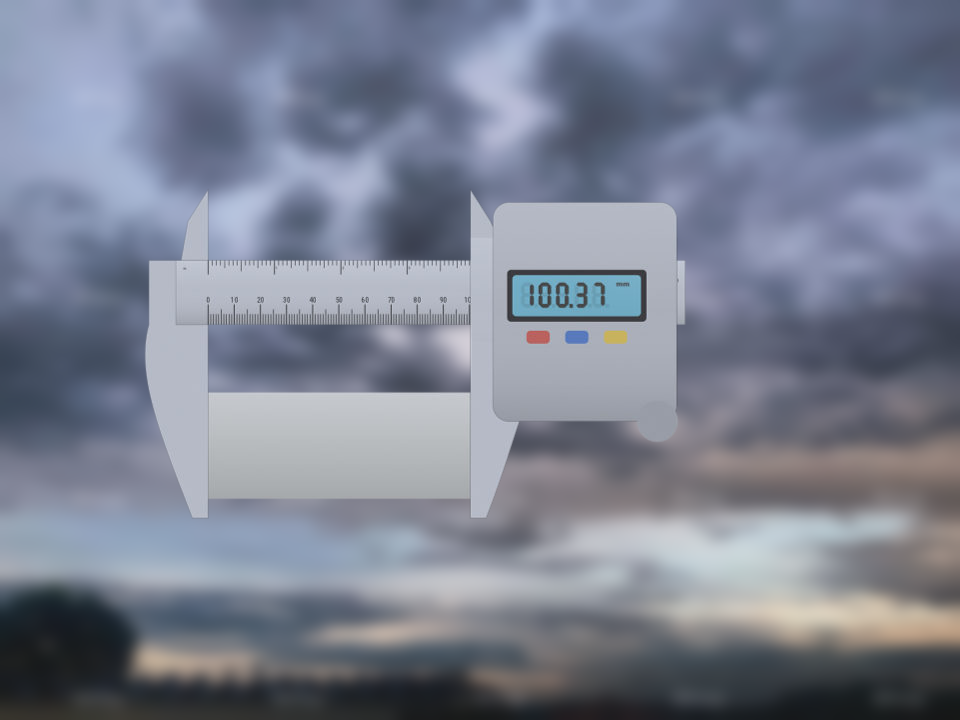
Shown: value=100.37 unit=mm
